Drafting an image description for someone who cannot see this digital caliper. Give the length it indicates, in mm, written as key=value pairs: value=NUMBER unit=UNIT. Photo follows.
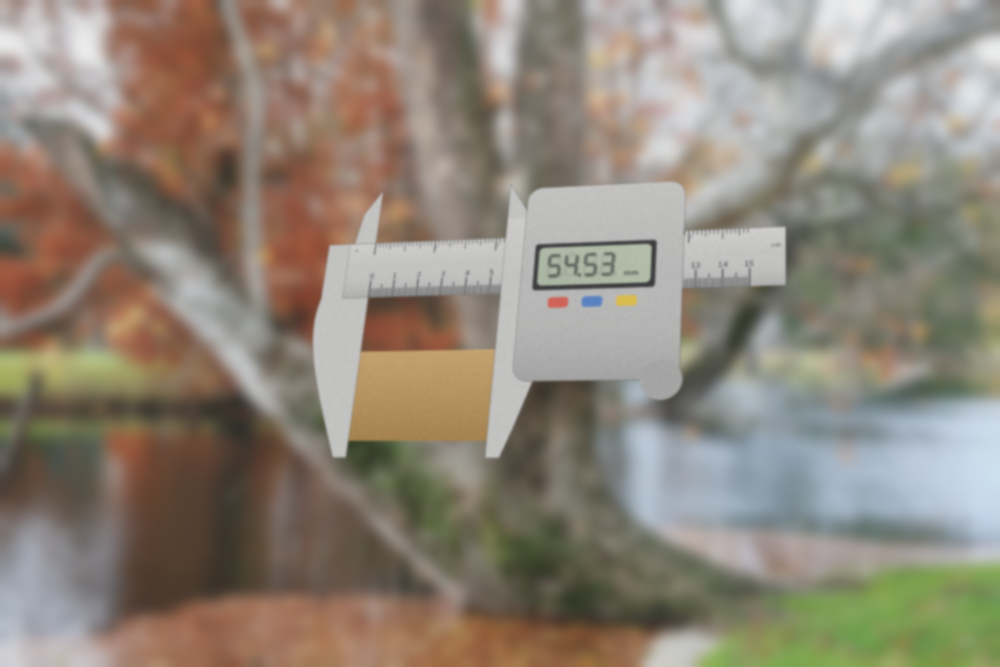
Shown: value=54.53 unit=mm
